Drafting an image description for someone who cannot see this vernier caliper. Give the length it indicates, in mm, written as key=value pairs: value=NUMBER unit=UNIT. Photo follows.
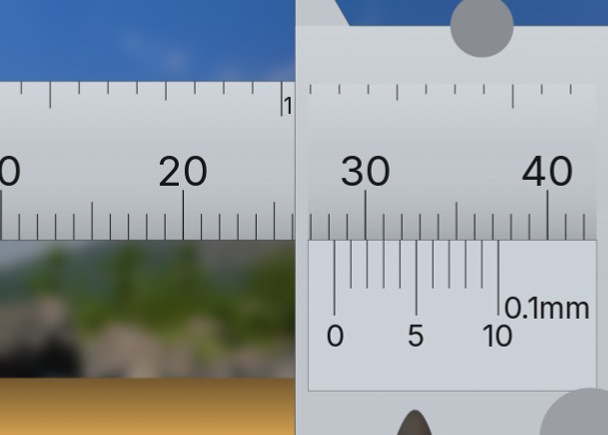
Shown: value=28.3 unit=mm
